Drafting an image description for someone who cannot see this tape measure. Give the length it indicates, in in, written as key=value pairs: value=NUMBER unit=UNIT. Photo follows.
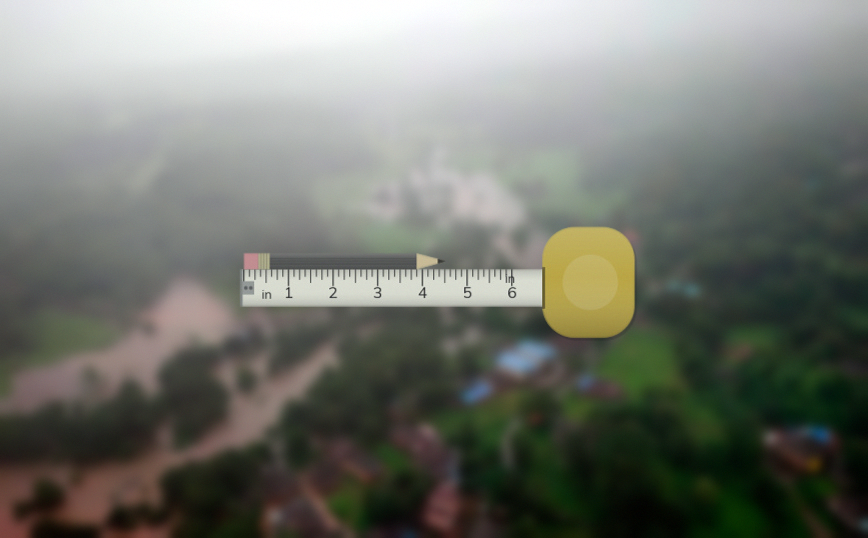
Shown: value=4.5 unit=in
